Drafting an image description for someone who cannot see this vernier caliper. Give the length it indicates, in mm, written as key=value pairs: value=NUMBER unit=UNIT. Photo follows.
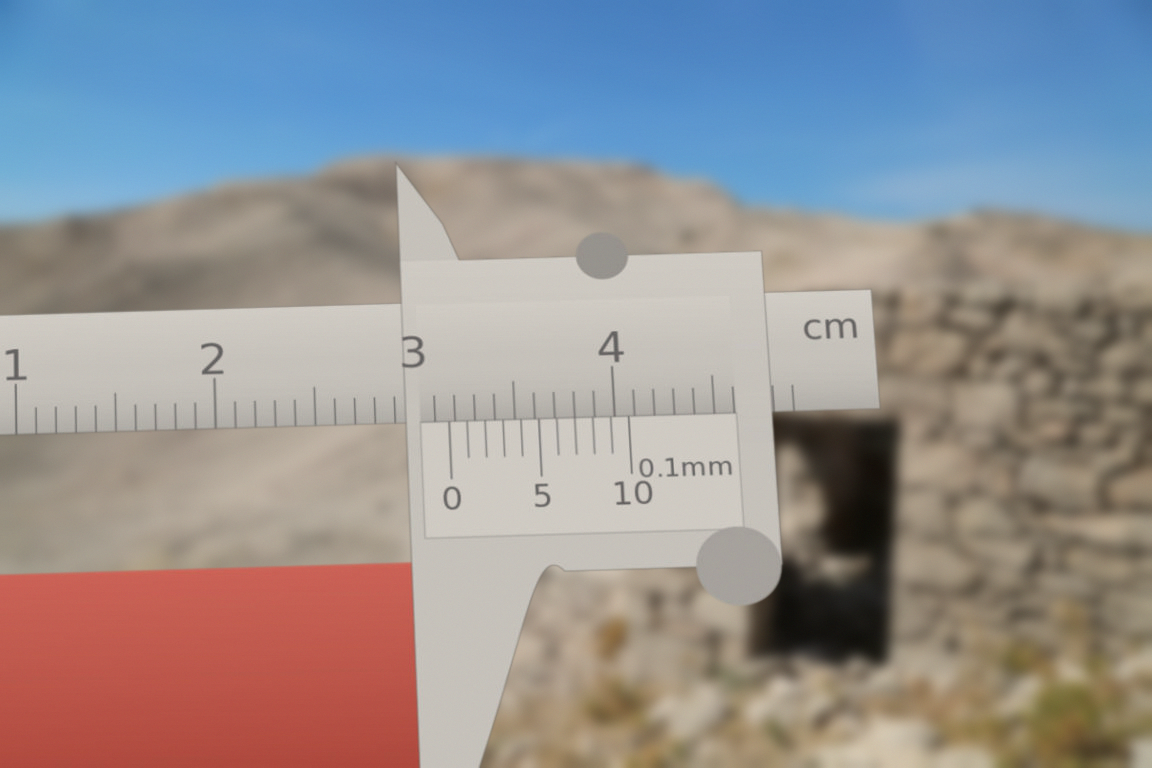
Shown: value=31.7 unit=mm
